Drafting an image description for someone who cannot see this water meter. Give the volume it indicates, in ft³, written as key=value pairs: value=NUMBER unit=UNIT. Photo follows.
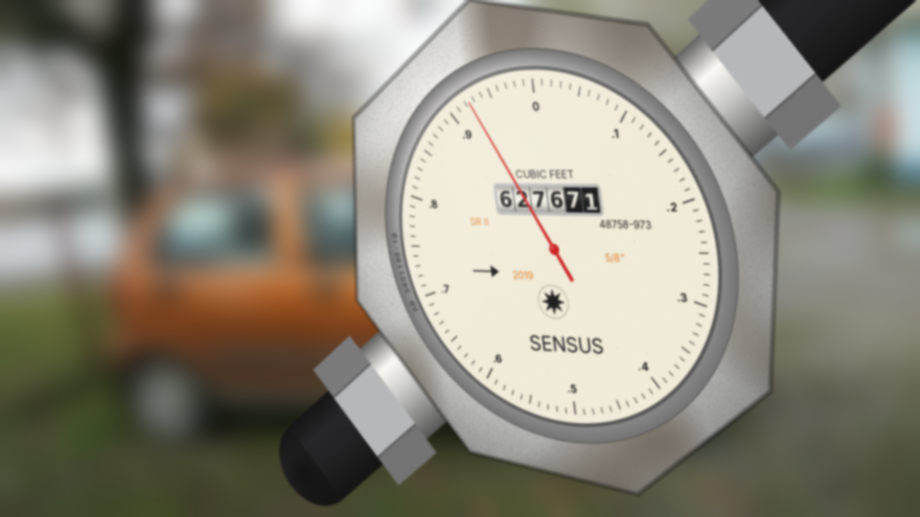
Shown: value=627670.92 unit=ft³
